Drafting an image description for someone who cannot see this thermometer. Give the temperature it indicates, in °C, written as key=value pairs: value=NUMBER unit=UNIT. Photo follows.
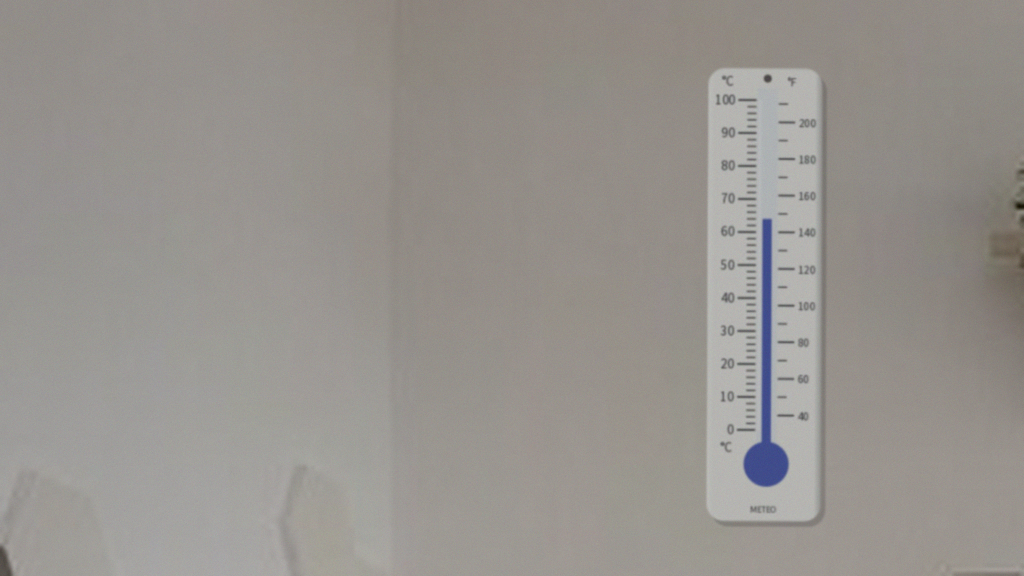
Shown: value=64 unit=°C
